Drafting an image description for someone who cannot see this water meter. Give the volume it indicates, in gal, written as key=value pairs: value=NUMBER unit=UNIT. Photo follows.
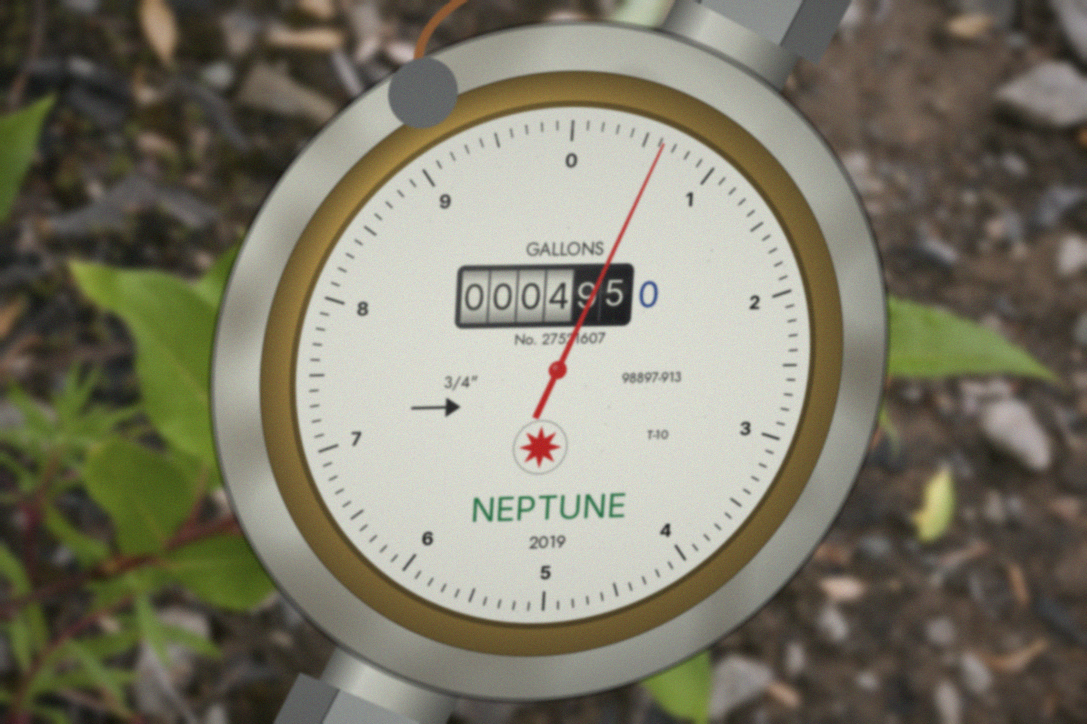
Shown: value=4950.6 unit=gal
